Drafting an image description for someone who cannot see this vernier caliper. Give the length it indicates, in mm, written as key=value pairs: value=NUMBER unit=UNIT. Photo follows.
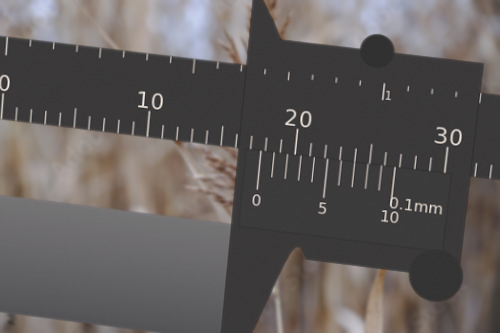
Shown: value=17.7 unit=mm
